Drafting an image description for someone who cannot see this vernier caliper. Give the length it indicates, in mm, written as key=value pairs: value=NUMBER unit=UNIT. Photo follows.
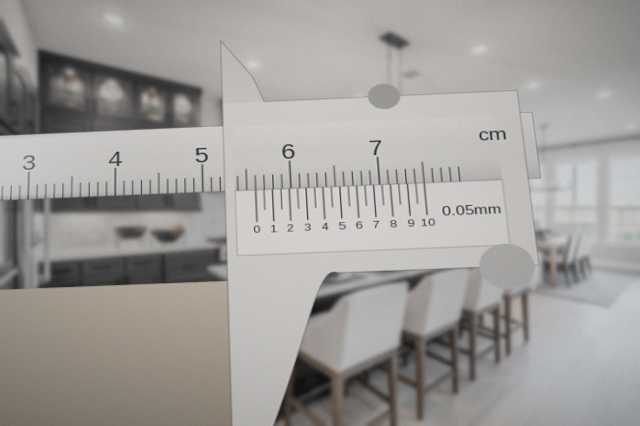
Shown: value=56.0 unit=mm
